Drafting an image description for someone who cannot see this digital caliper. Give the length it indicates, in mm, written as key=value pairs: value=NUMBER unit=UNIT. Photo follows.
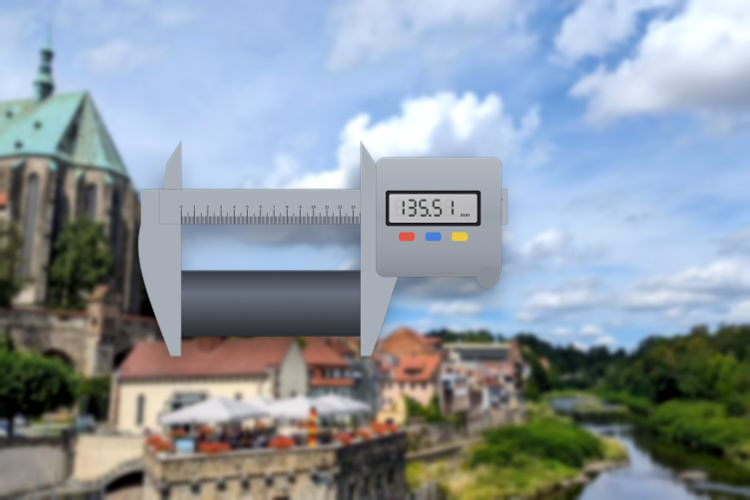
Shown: value=135.51 unit=mm
